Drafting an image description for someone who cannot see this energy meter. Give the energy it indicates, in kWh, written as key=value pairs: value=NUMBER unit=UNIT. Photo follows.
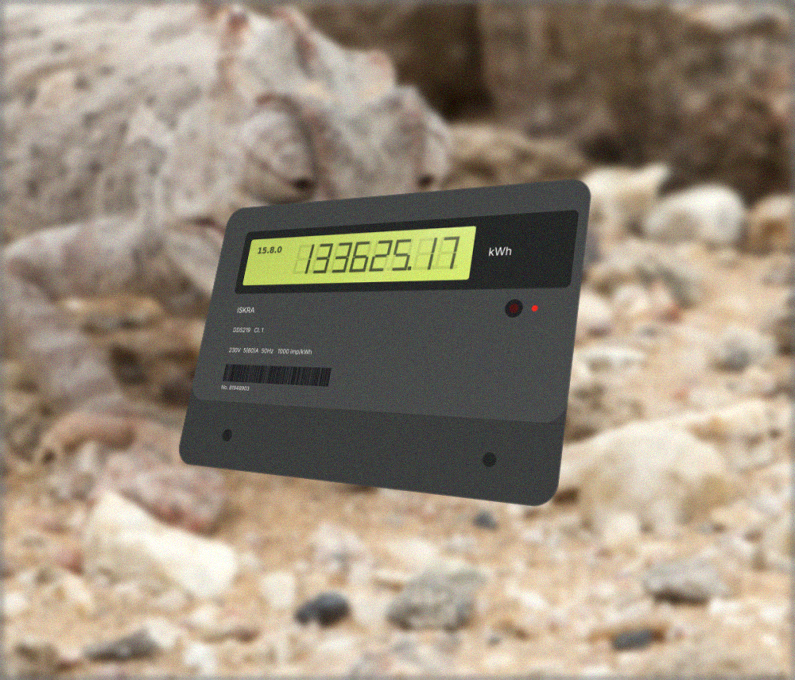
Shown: value=133625.17 unit=kWh
